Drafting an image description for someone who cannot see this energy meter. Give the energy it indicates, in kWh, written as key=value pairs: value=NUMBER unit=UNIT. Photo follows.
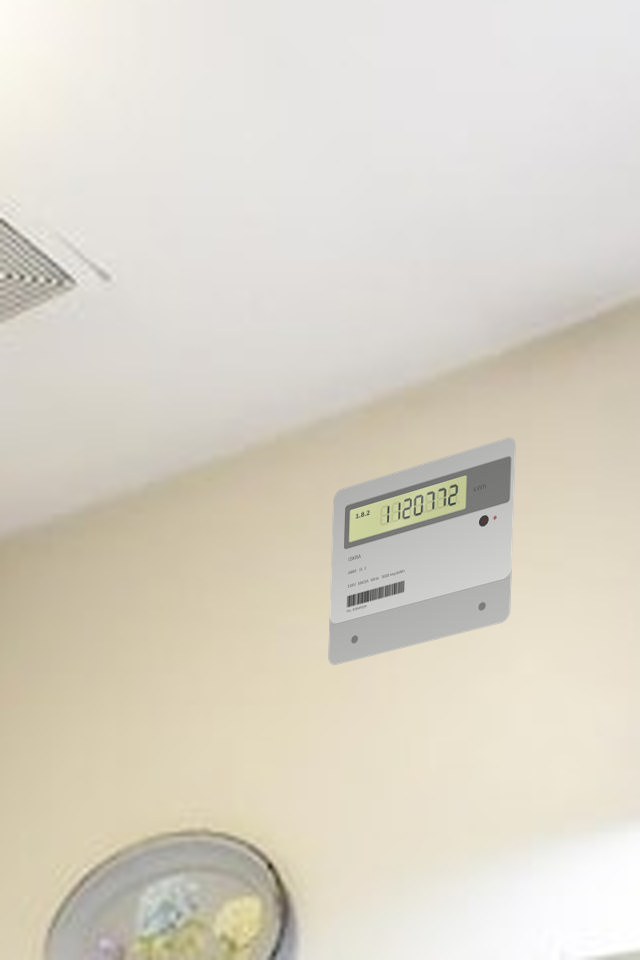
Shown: value=1120772 unit=kWh
